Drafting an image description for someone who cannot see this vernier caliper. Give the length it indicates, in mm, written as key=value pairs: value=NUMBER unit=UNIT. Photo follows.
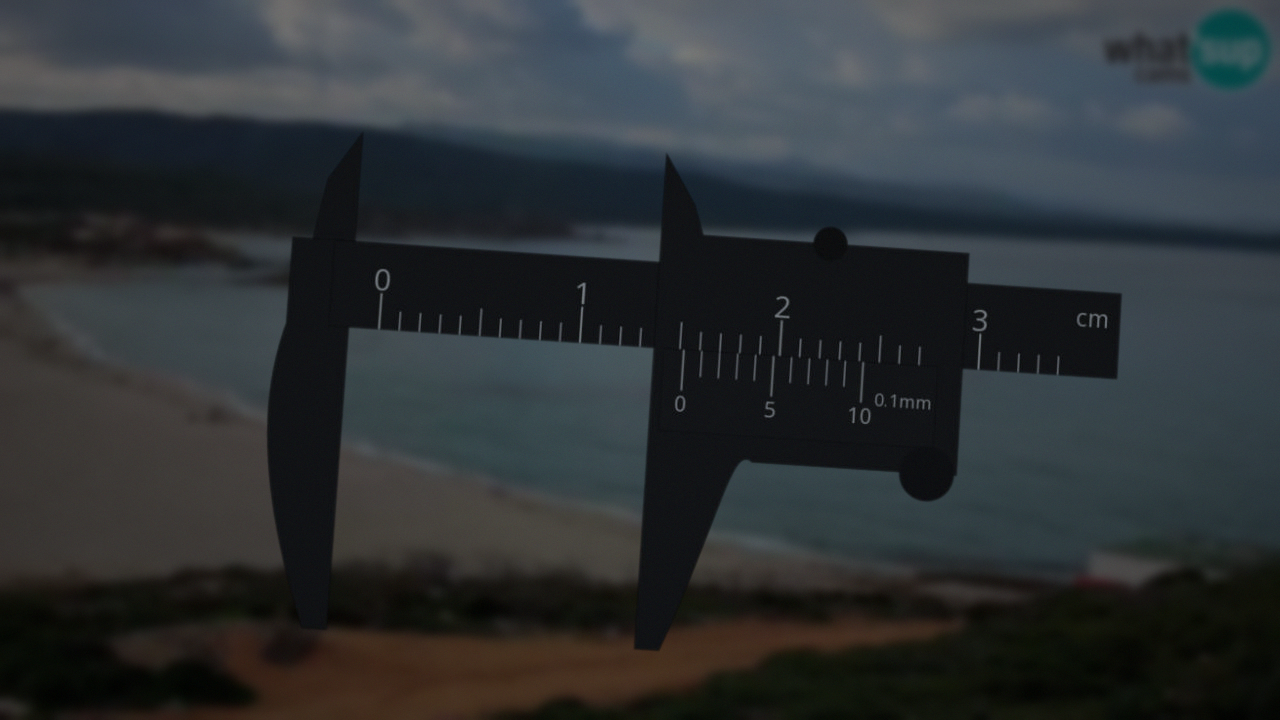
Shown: value=15.2 unit=mm
